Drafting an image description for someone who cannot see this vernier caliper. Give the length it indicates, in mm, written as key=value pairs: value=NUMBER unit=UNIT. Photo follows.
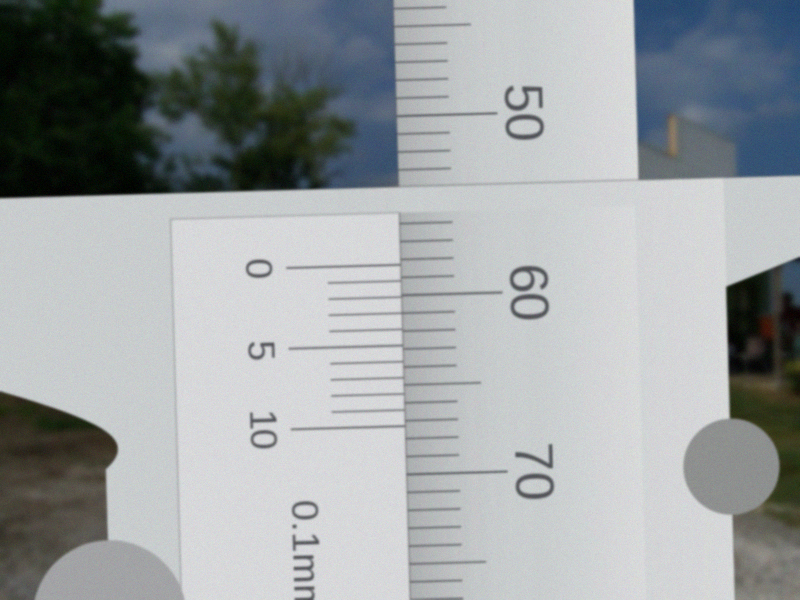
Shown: value=58.3 unit=mm
